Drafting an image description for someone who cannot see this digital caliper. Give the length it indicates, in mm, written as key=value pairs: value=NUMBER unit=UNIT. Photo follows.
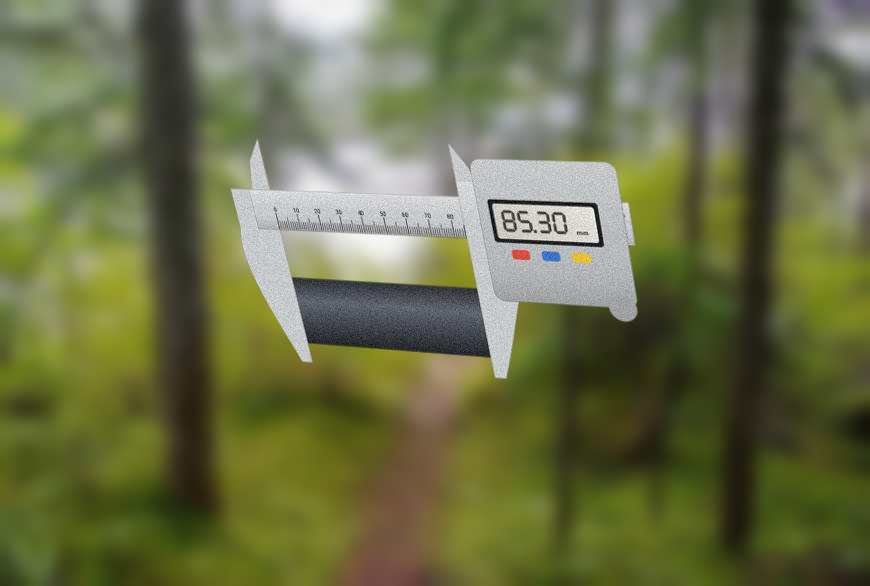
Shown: value=85.30 unit=mm
